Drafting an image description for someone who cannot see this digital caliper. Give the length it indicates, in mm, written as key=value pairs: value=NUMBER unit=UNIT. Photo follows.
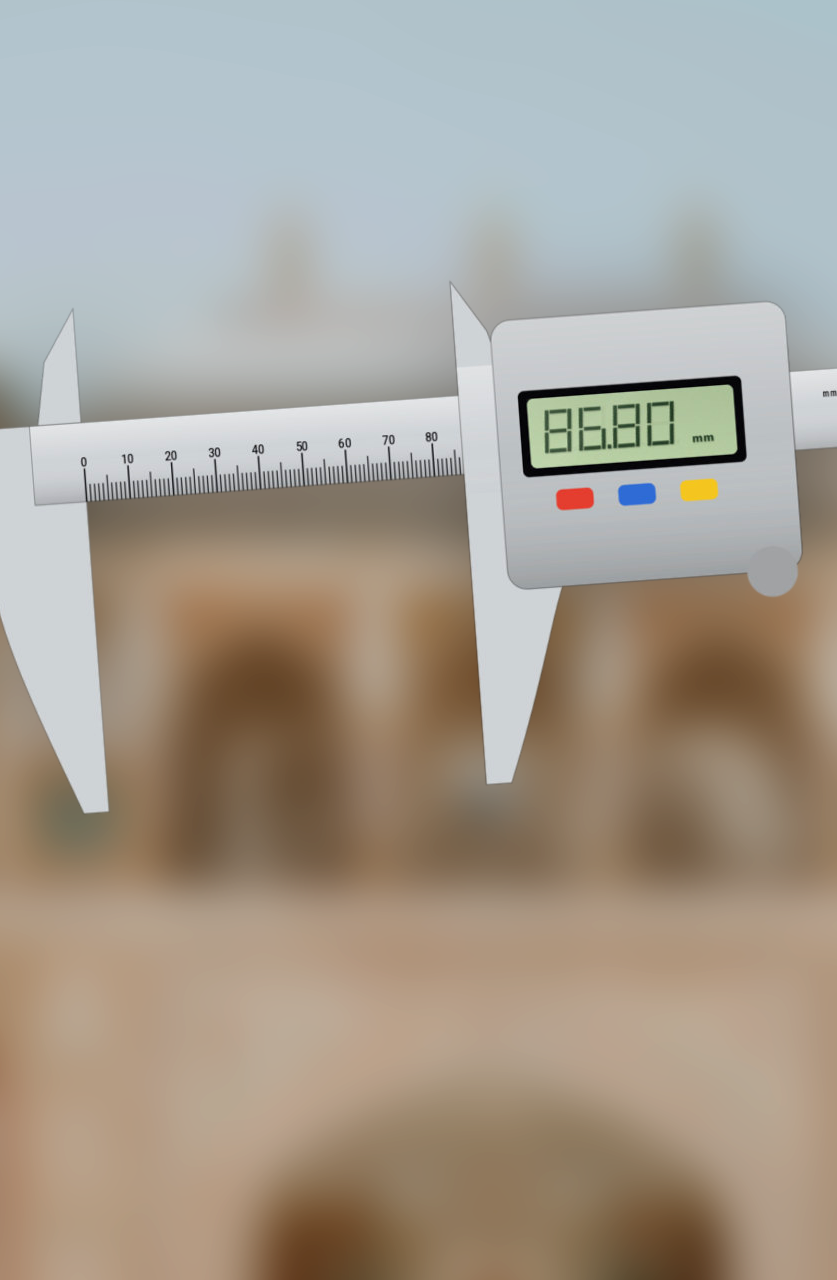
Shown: value=86.80 unit=mm
